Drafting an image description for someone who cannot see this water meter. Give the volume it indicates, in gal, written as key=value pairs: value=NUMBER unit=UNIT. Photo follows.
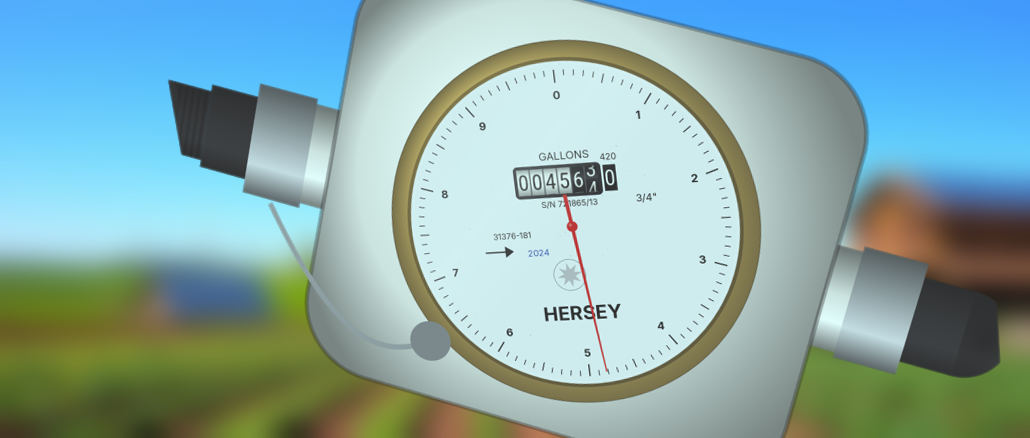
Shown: value=45634.8 unit=gal
